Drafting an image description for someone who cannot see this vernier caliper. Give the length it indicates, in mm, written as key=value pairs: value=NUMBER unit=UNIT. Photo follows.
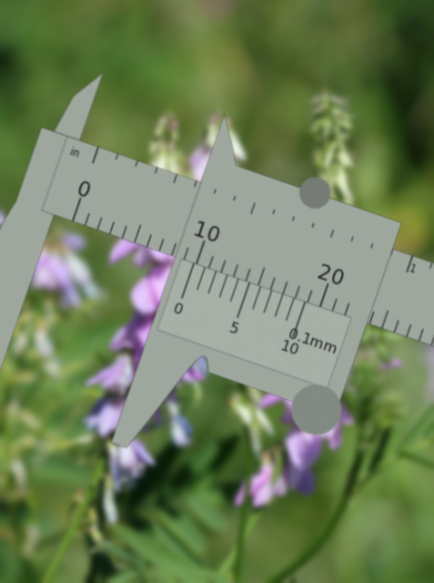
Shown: value=9.8 unit=mm
